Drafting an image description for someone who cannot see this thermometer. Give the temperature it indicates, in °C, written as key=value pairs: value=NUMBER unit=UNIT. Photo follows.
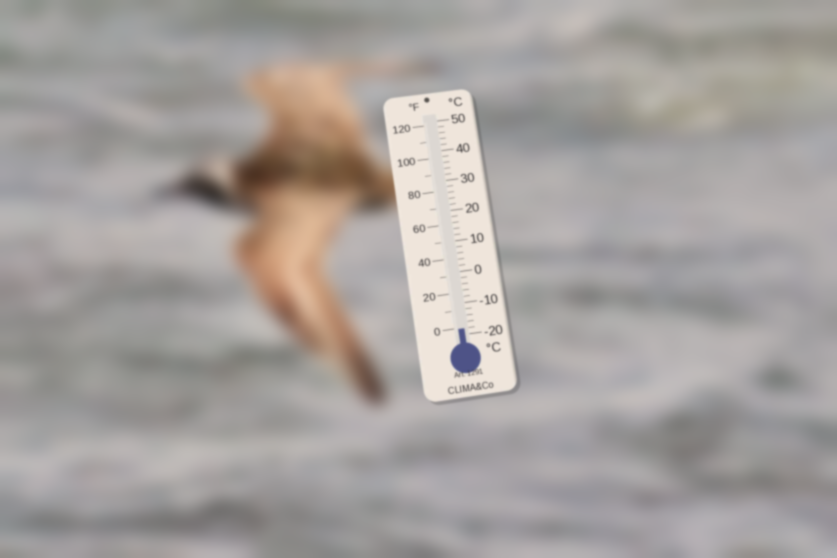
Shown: value=-18 unit=°C
